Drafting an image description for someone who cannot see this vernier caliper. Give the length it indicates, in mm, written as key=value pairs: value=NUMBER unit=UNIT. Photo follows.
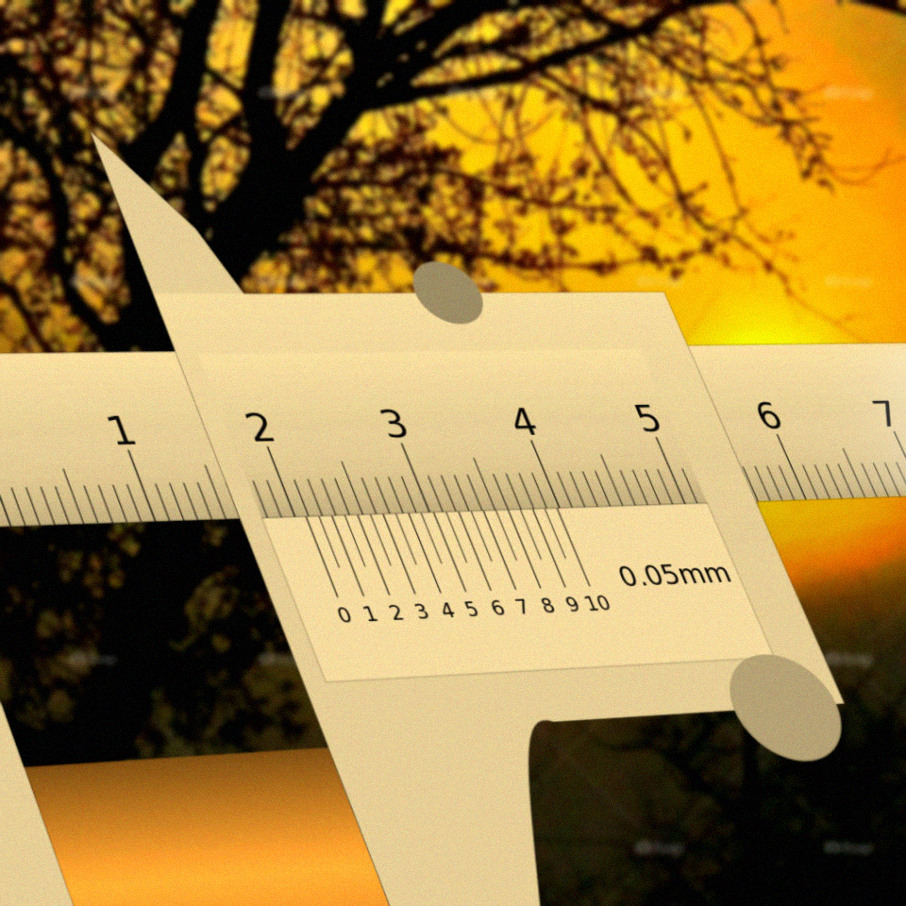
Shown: value=20.8 unit=mm
